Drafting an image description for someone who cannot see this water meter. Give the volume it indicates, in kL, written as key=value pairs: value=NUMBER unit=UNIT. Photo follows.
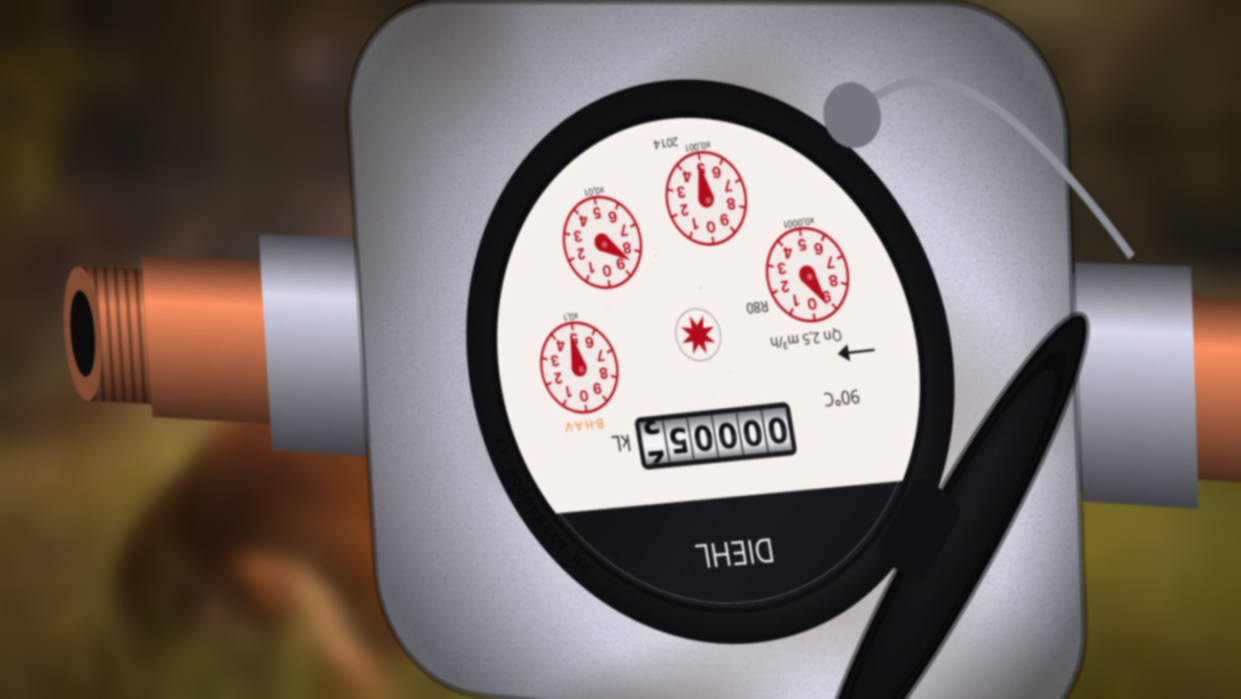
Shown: value=52.4849 unit=kL
